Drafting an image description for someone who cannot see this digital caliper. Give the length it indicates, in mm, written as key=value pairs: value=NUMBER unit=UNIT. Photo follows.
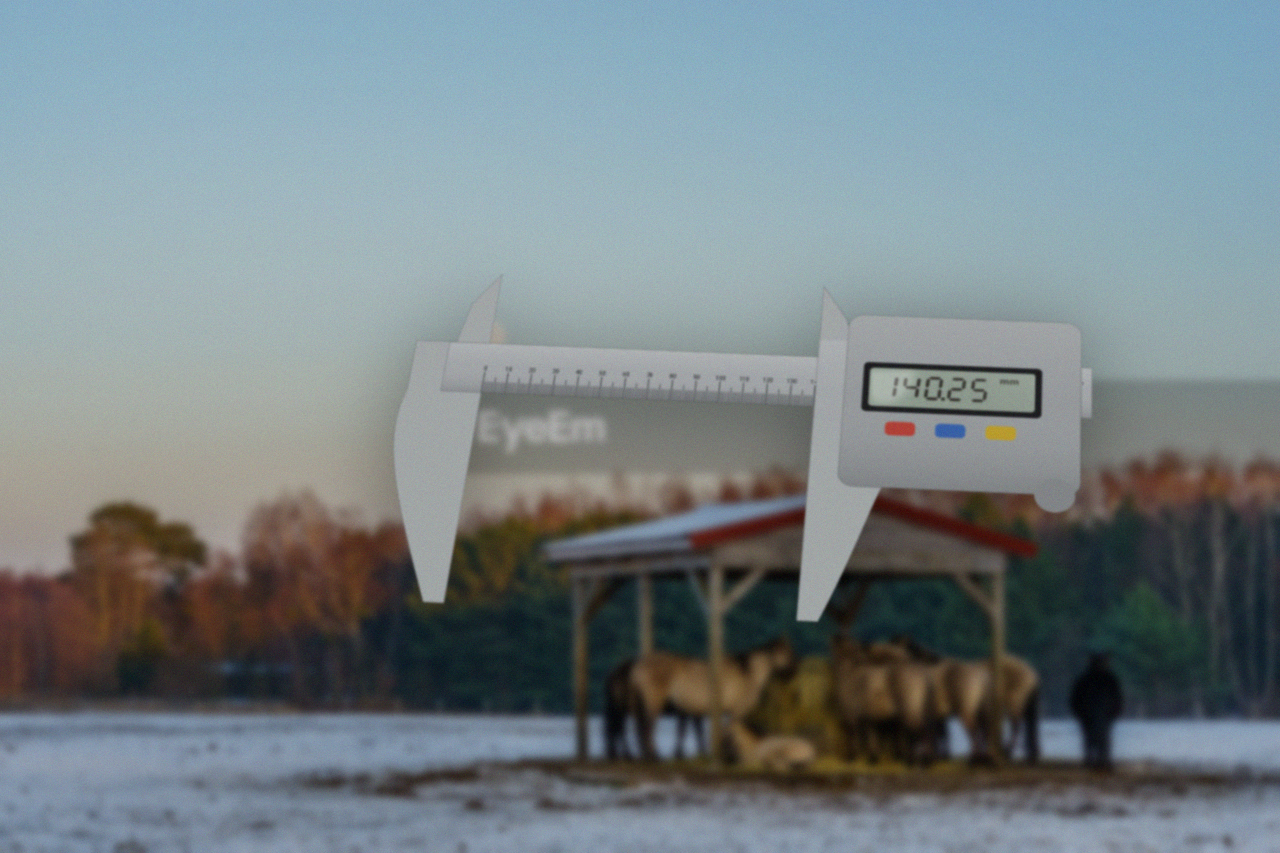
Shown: value=140.25 unit=mm
